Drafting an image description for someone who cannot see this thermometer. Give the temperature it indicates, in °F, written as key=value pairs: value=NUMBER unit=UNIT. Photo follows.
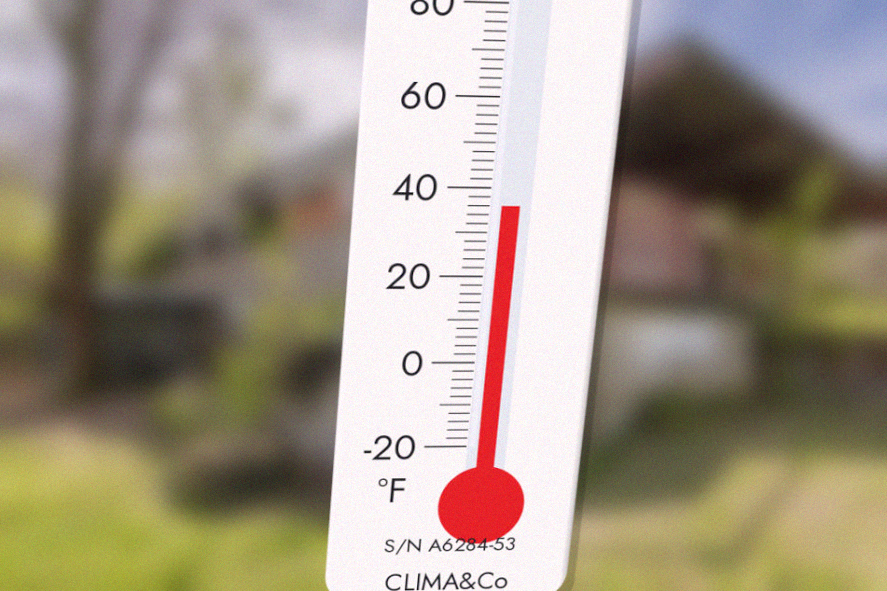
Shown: value=36 unit=°F
